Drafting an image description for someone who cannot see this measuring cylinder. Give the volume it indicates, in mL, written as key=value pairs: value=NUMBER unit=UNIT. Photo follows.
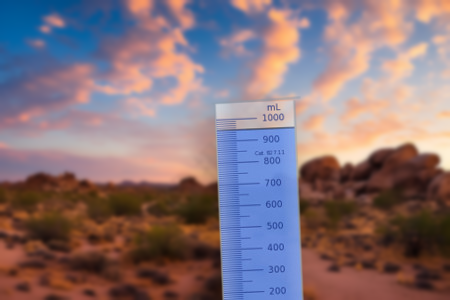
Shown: value=950 unit=mL
